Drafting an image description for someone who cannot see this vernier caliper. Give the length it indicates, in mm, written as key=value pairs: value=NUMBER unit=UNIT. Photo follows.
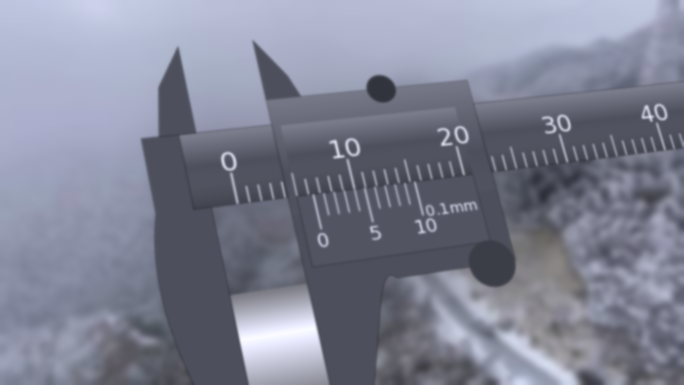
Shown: value=6.4 unit=mm
